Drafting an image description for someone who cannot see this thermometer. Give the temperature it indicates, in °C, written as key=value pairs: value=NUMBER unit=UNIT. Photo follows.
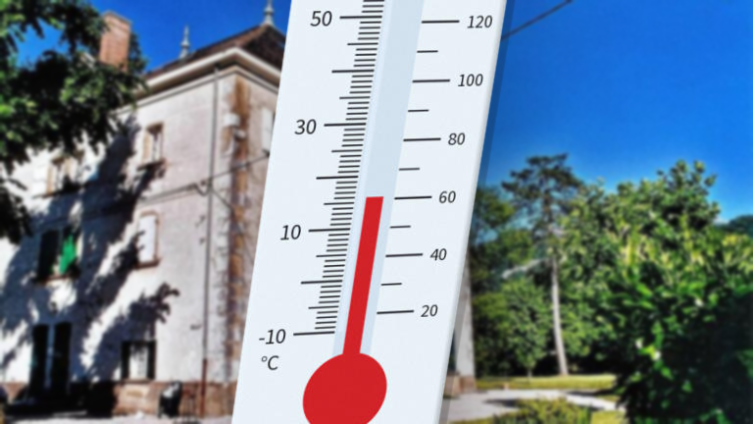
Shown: value=16 unit=°C
